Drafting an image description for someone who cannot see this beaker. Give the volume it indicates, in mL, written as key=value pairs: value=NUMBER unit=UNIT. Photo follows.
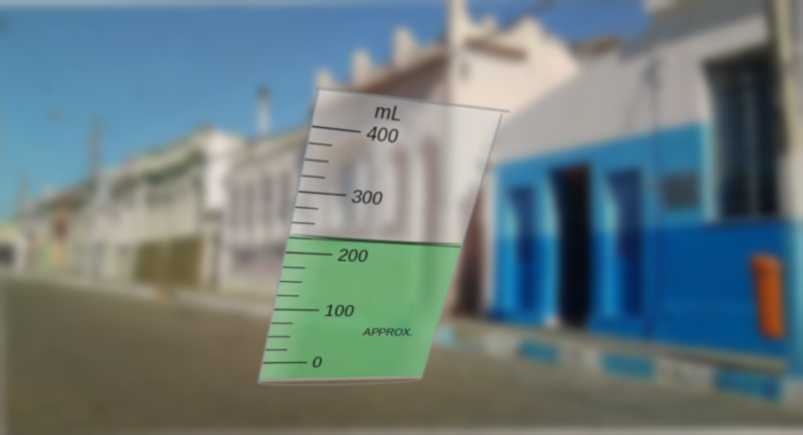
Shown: value=225 unit=mL
